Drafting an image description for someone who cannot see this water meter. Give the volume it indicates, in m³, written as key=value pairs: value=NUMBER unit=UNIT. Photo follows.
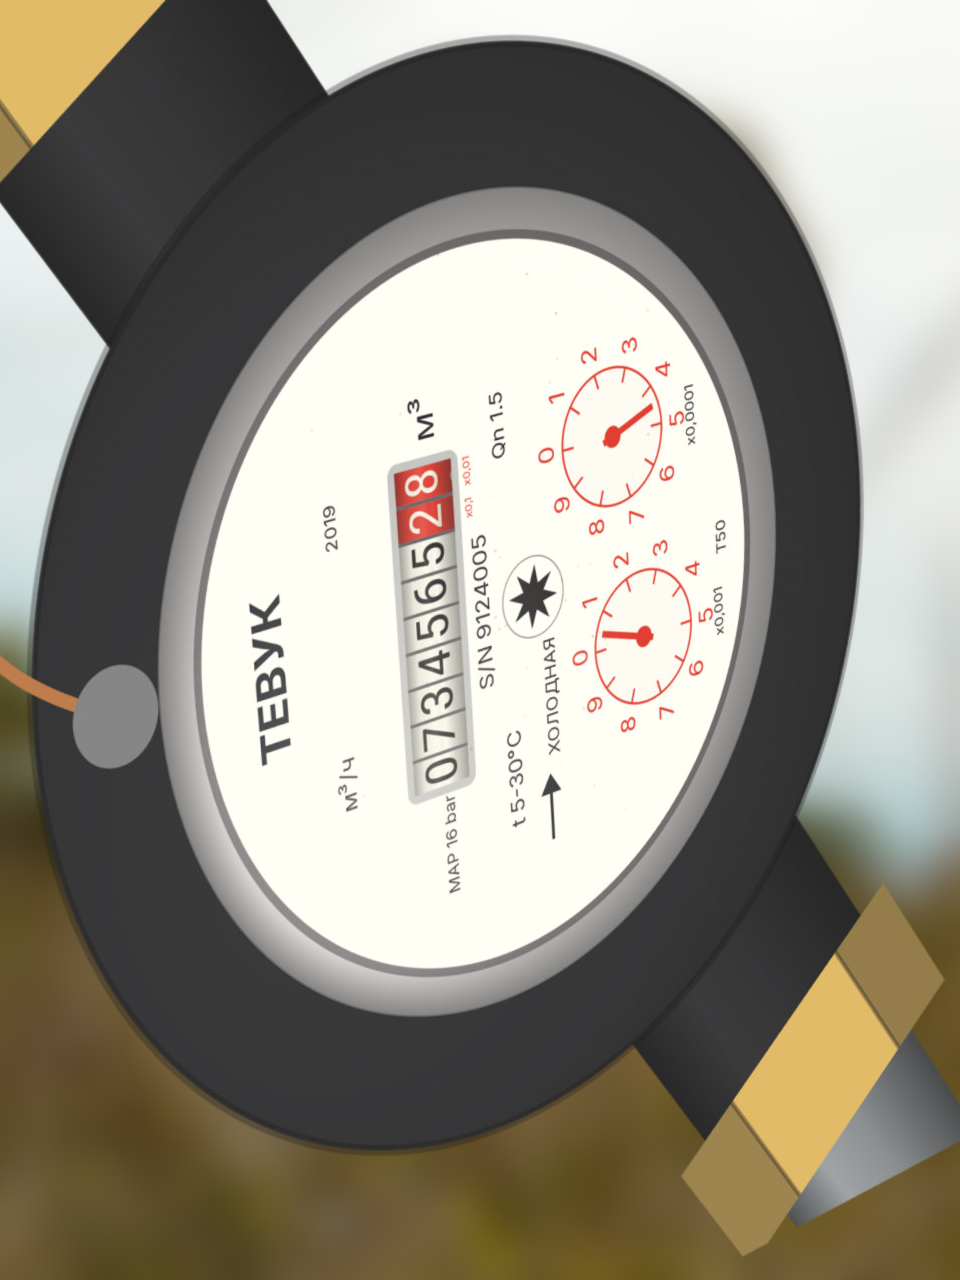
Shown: value=734565.2804 unit=m³
